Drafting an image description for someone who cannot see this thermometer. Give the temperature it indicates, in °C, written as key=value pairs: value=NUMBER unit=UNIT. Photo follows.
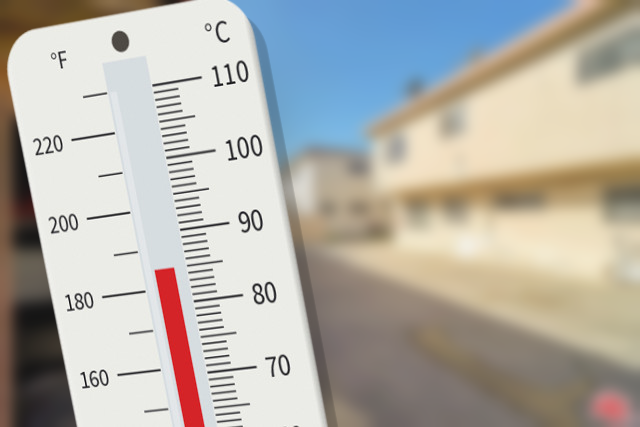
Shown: value=85 unit=°C
